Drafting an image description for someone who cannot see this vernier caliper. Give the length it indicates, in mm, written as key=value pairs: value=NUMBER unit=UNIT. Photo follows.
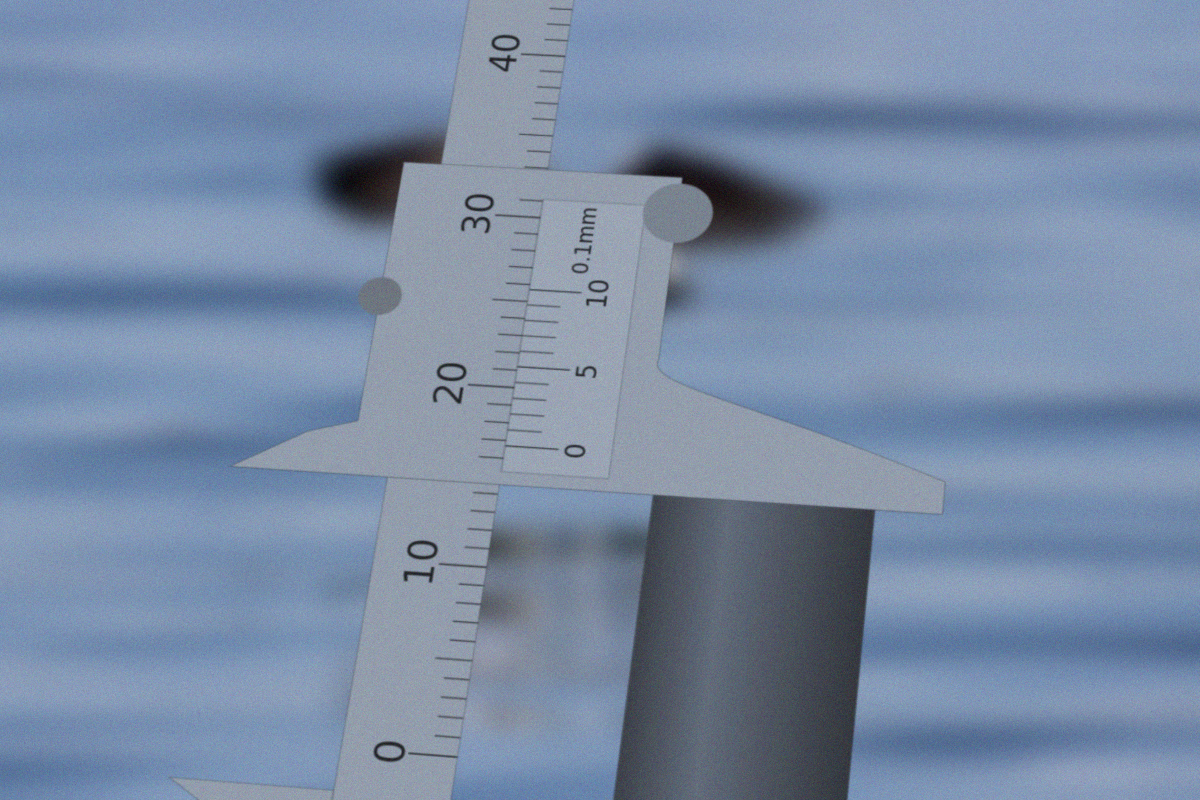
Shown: value=16.7 unit=mm
